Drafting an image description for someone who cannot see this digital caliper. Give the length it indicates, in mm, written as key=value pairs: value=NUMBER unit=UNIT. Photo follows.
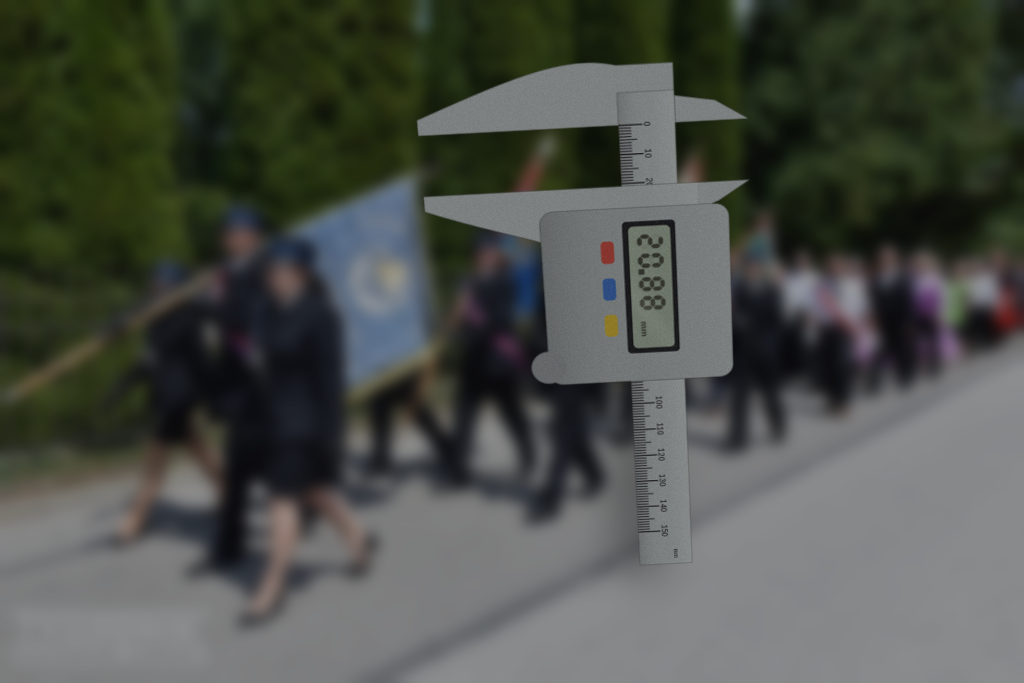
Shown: value=20.88 unit=mm
